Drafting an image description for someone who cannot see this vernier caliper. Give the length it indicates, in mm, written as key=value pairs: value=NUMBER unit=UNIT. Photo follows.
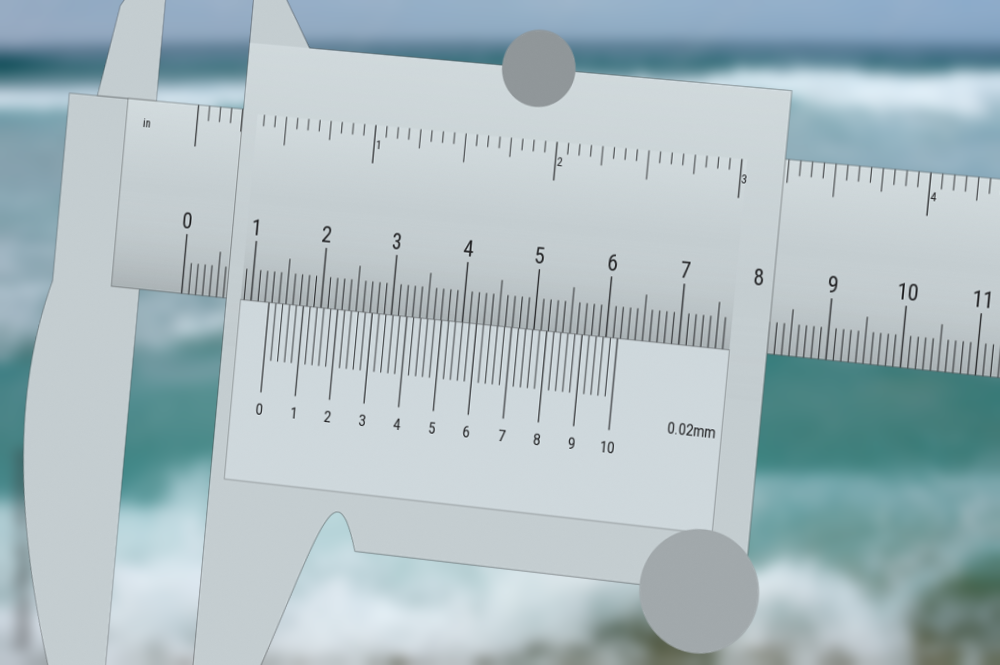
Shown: value=12.6 unit=mm
